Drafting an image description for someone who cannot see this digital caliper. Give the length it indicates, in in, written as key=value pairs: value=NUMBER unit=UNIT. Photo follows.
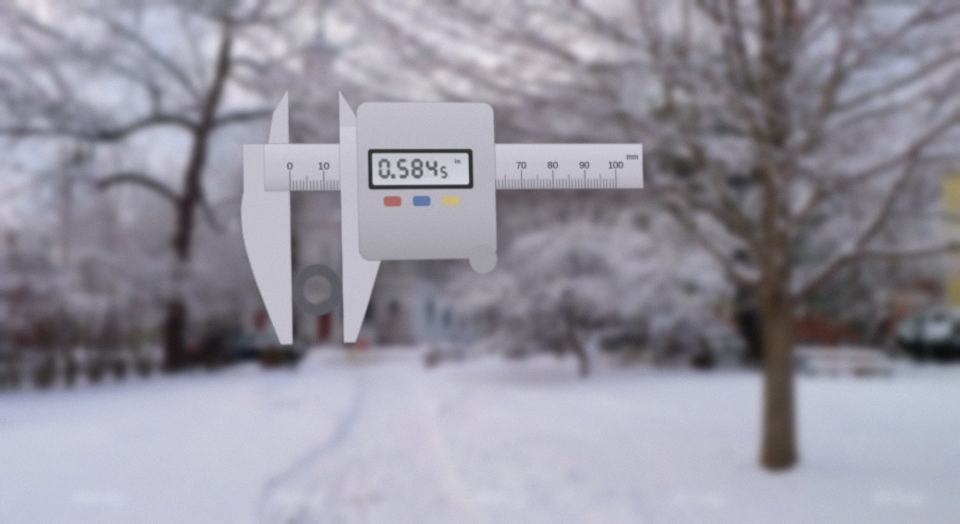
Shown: value=0.5845 unit=in
